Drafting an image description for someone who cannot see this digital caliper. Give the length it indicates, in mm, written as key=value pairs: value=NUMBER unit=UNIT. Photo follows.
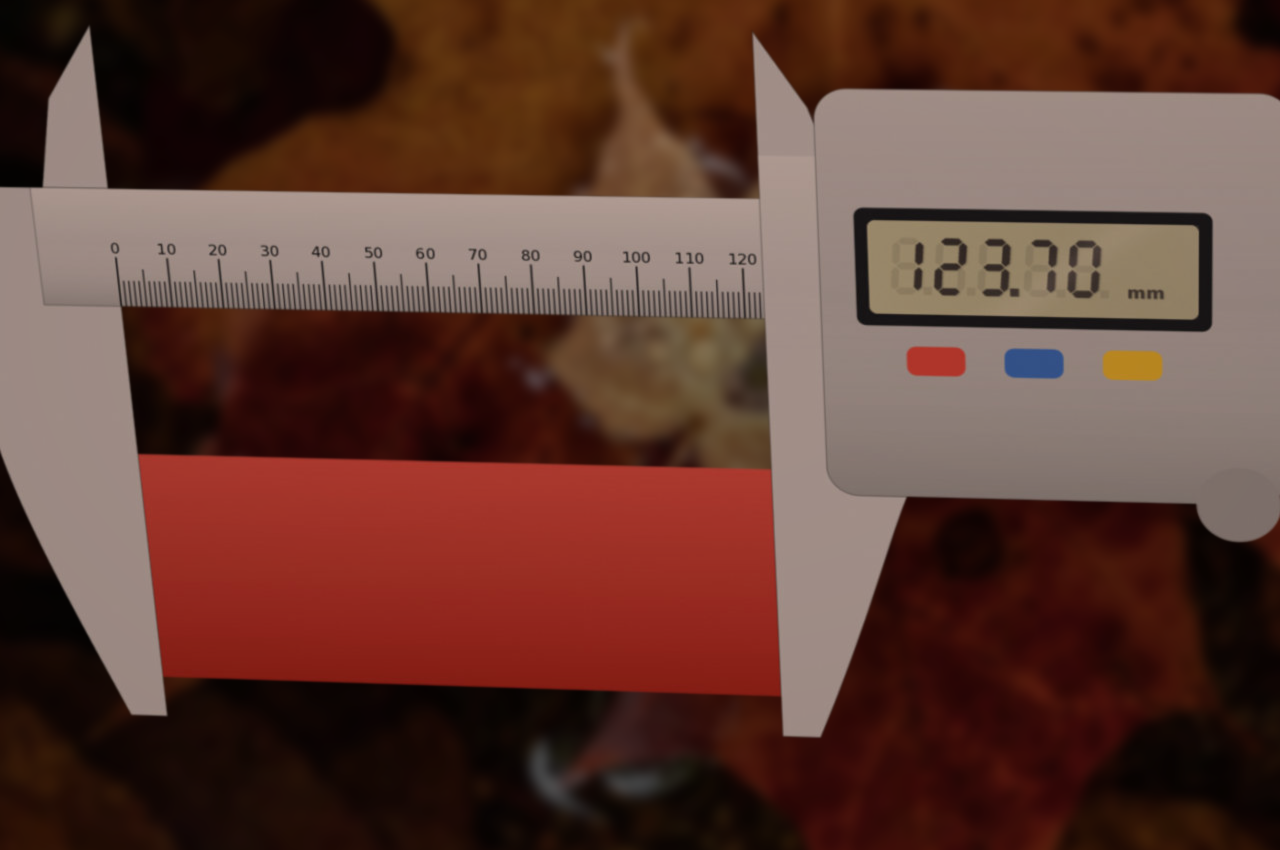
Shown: value=123.70 unit=mm
